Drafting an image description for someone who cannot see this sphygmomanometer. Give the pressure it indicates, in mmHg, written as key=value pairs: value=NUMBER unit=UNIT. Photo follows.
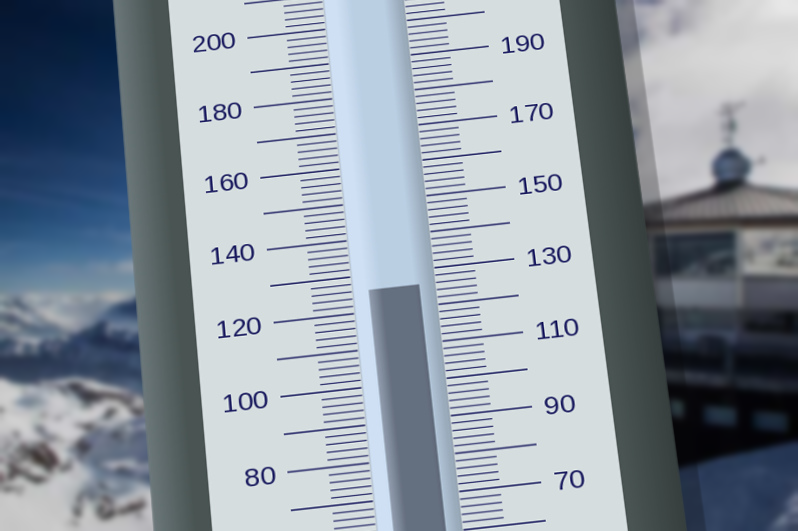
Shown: value=126 unit=mmHg
